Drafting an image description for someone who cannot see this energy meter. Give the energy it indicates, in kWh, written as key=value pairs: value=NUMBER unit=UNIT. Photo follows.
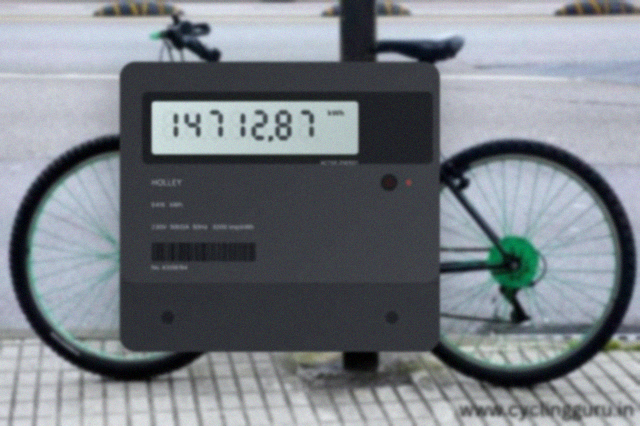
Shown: value=14712.87 unit=kWh
